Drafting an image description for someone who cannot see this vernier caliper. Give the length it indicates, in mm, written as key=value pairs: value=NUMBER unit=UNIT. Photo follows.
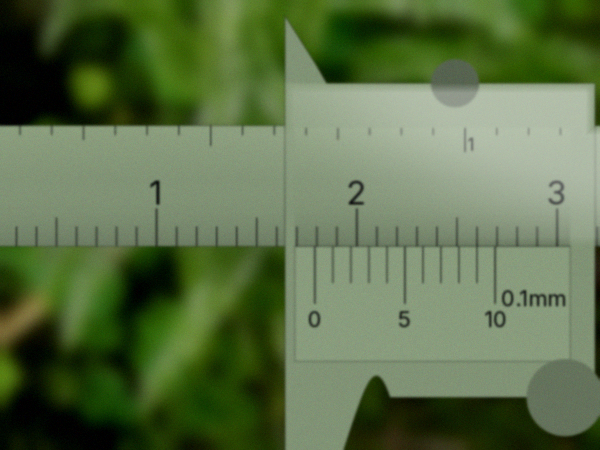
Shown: value=17.9 unit=mm
